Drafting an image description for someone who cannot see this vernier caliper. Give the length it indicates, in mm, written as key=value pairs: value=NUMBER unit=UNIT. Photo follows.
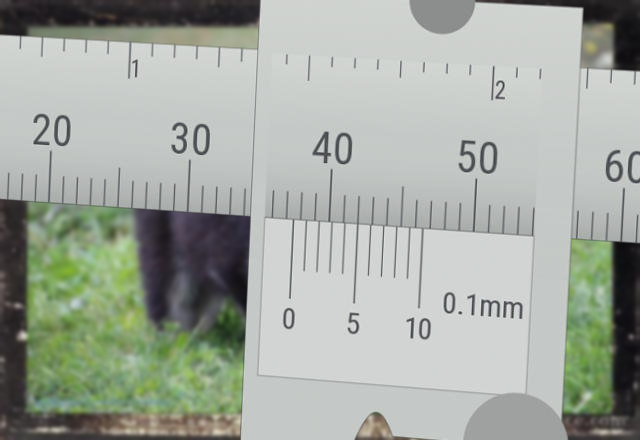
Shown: value=37.5 unit=mm
